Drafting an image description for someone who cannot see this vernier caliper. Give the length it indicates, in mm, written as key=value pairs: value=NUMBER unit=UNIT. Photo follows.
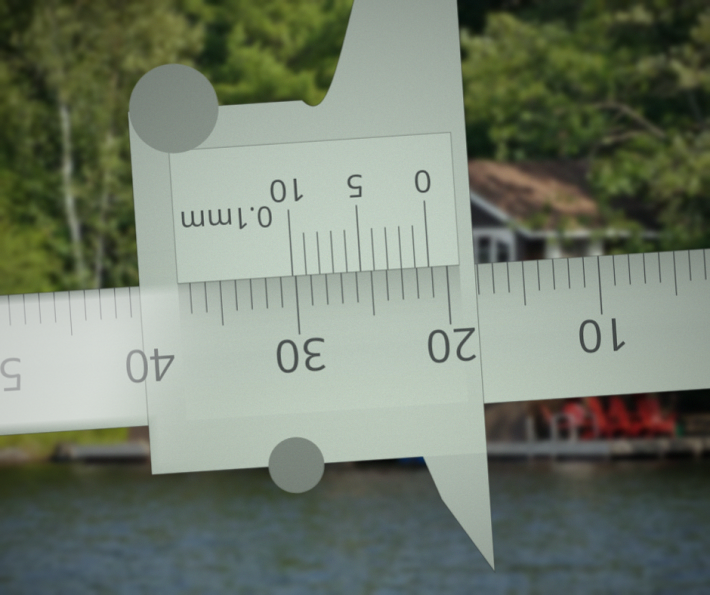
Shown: value=21.2 unit=mm
